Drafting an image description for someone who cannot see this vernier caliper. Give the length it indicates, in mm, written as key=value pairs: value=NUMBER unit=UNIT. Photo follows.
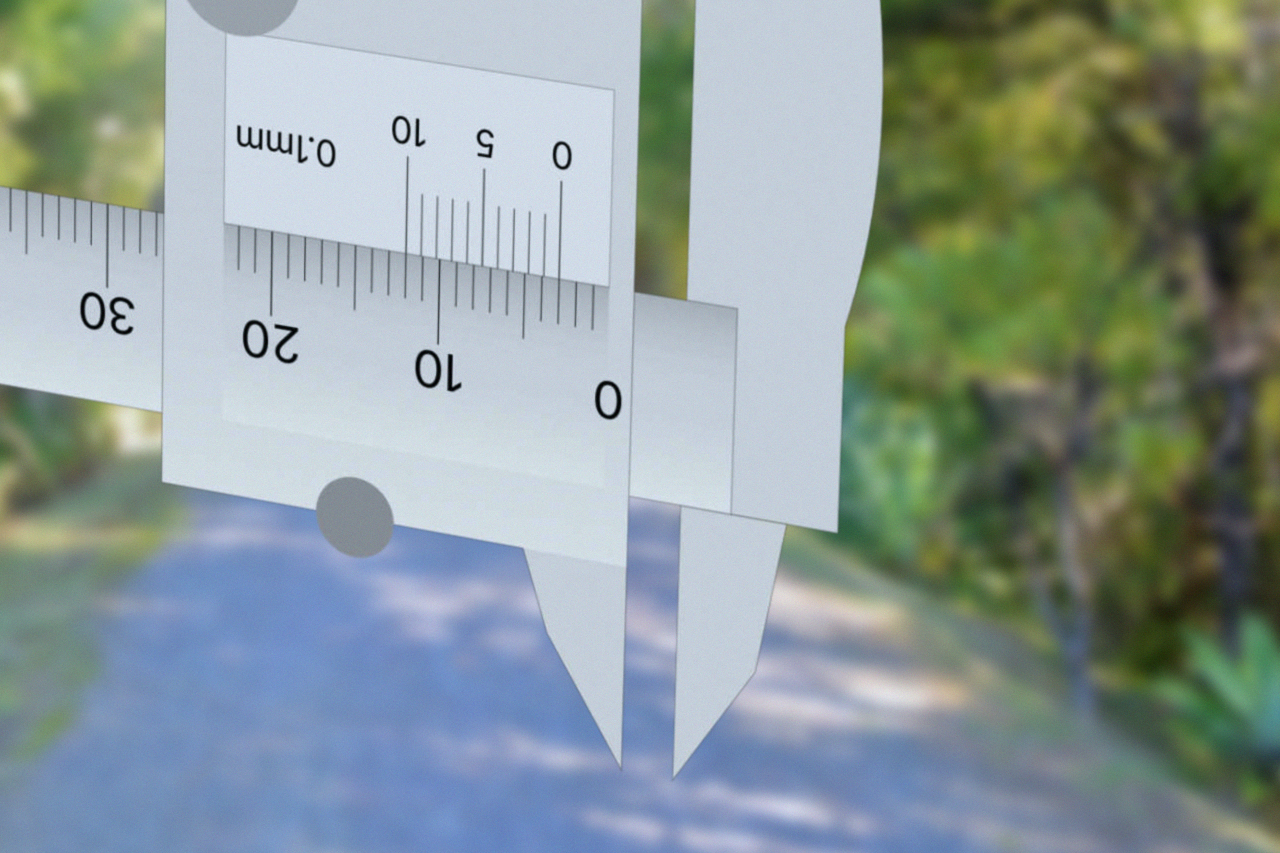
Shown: value=3.0 unit=mm
